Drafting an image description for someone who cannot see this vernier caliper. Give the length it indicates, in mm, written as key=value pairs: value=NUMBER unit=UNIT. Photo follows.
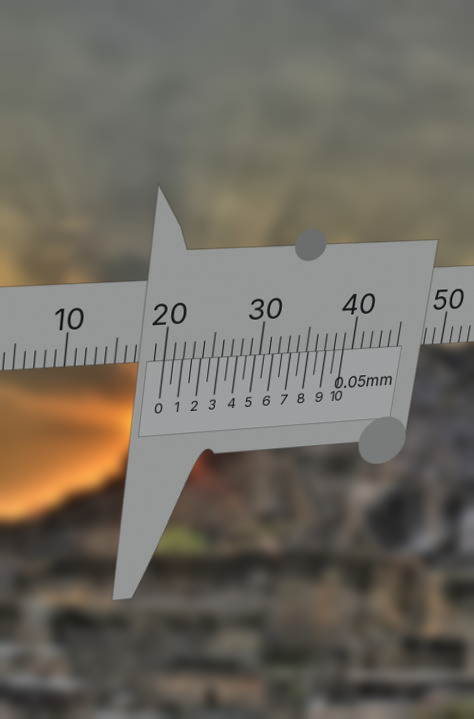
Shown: value=20.0 unit=mm
